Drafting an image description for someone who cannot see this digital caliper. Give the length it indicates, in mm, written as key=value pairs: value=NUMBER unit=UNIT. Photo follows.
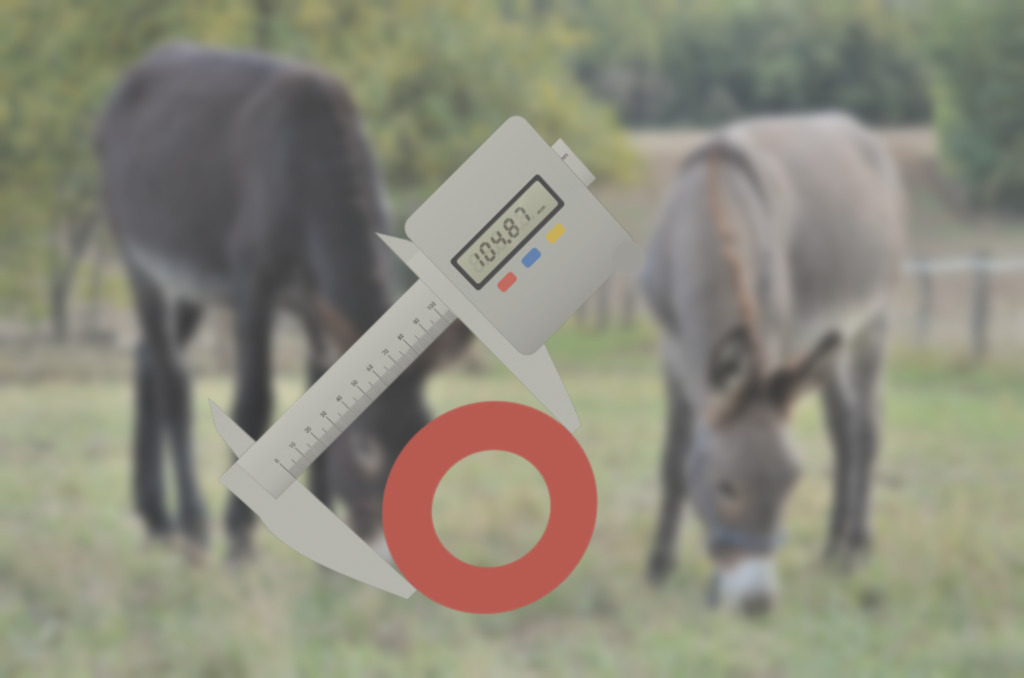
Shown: value=104.87 unit=mm
